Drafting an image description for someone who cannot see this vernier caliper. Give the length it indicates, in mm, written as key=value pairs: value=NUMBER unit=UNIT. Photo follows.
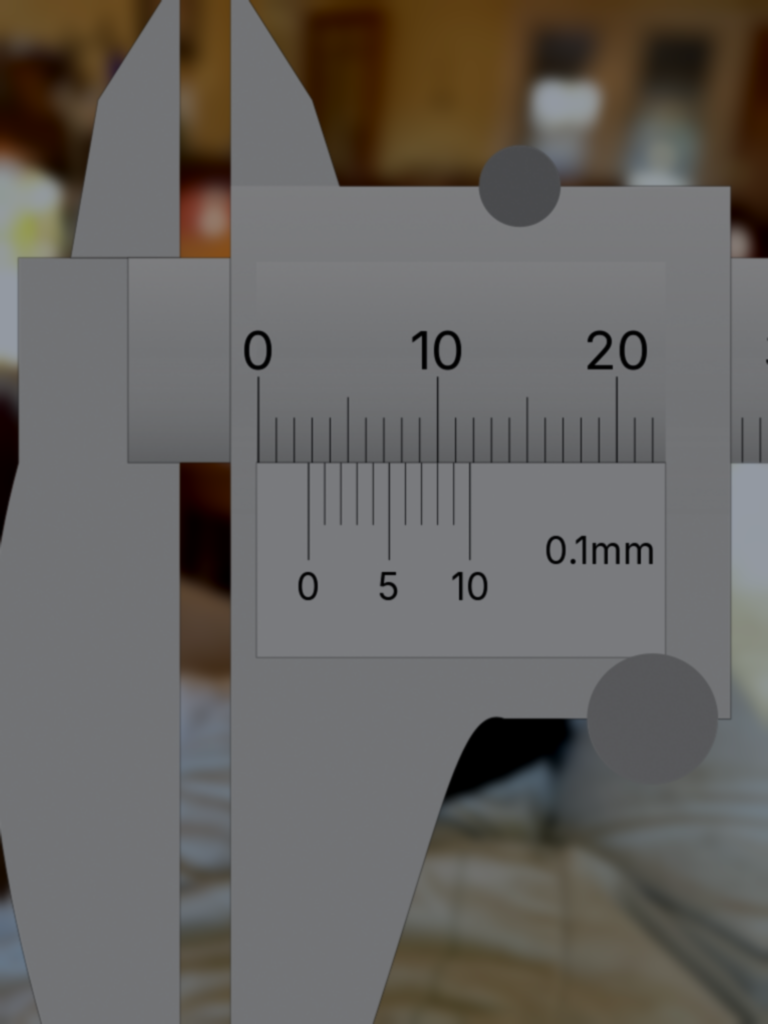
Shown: value=2.8 unit=mm
